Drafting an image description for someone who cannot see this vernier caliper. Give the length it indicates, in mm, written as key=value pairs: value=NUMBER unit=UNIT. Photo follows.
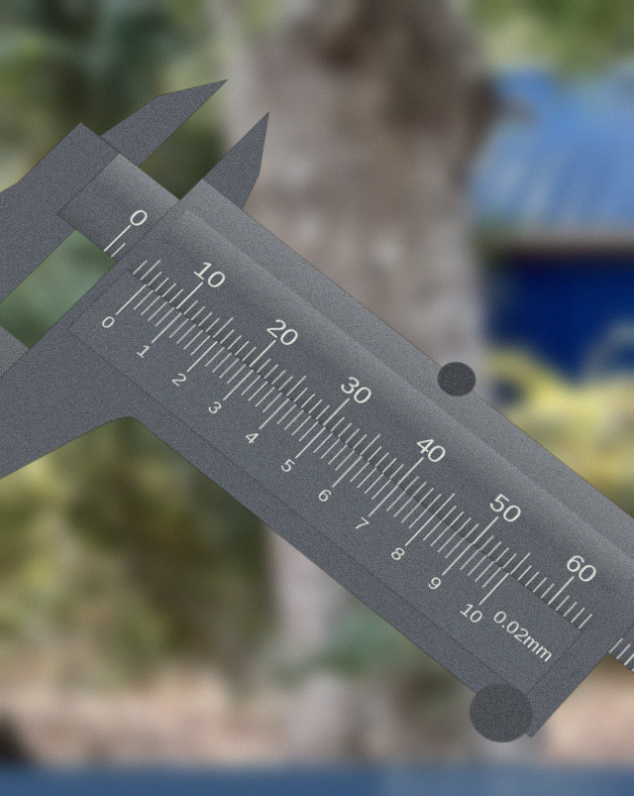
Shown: value=5.8 unit=mm
